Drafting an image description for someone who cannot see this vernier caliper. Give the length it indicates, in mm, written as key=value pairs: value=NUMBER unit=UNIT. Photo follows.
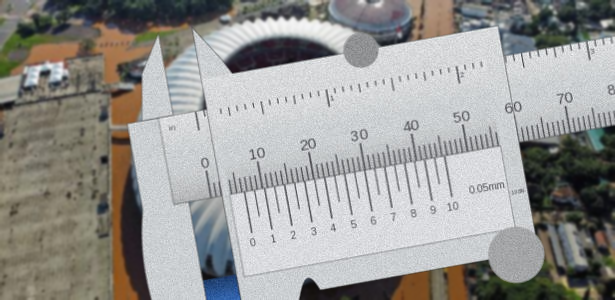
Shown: value=6.5 unit=mm
